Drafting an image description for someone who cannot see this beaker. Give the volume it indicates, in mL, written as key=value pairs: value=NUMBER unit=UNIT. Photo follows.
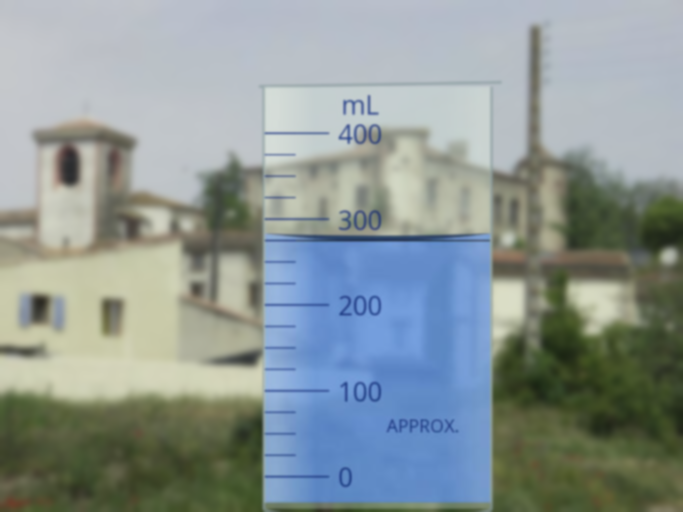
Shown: value=275 unit=mL
